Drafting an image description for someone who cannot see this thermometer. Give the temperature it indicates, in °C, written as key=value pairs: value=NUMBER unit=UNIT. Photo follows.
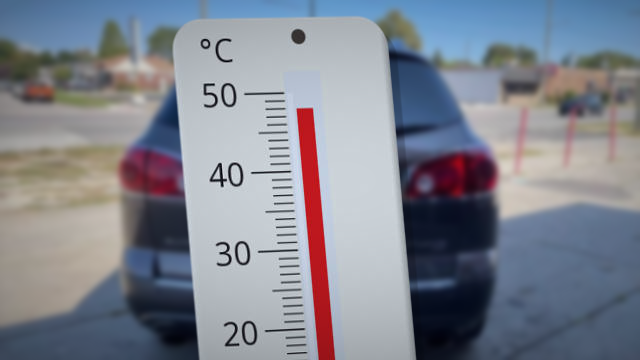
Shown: value=48 unit=°C
